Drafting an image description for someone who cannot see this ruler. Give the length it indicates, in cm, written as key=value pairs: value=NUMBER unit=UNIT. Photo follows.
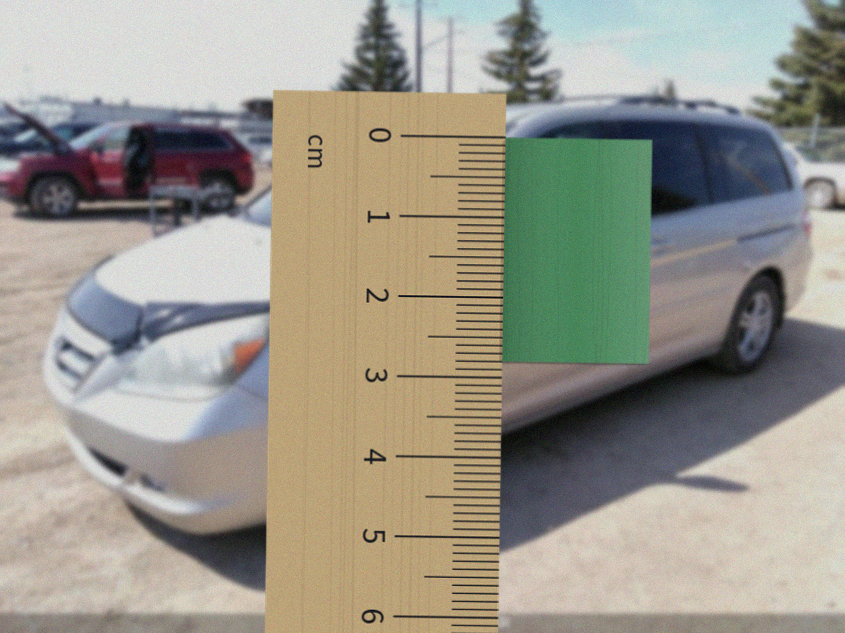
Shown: value=2.8 unit=cm
